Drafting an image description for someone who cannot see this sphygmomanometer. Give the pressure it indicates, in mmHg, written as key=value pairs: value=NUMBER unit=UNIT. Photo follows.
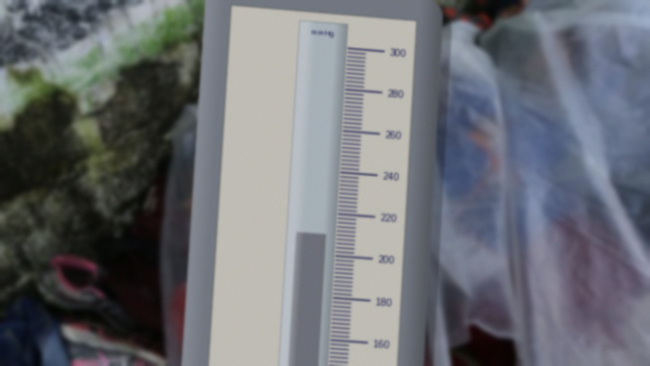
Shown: value=210 unit=mmHg
